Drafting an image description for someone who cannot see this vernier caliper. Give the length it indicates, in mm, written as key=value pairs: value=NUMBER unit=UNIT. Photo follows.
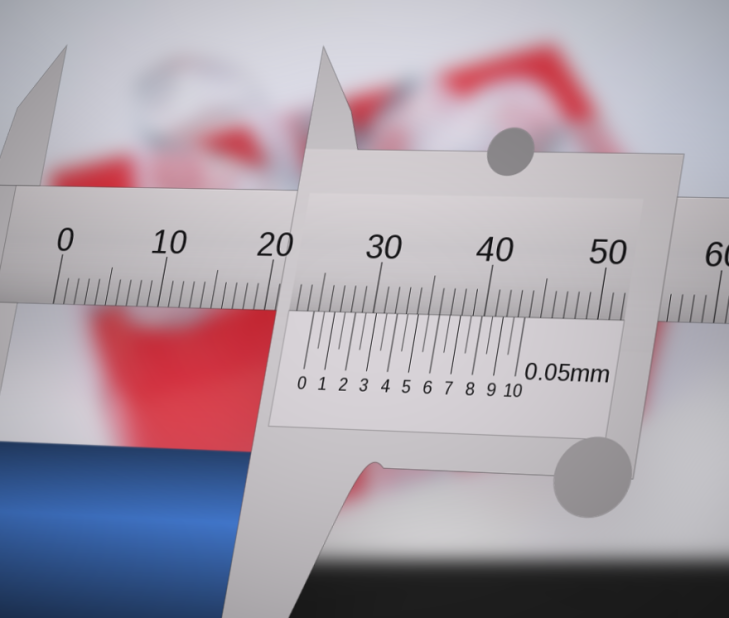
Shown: value=24.6 unit=mm
